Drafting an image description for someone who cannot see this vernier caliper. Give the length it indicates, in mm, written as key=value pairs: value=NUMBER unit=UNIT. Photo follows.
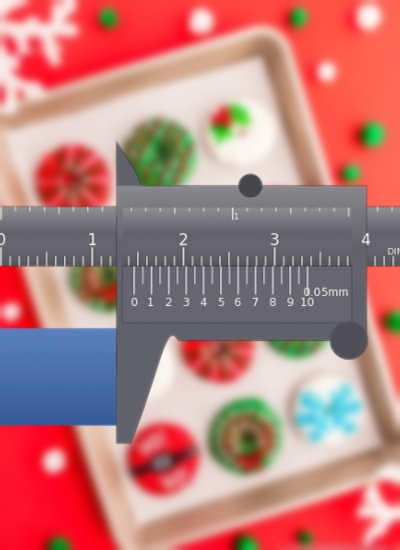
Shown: value=14.6 unit=mm
